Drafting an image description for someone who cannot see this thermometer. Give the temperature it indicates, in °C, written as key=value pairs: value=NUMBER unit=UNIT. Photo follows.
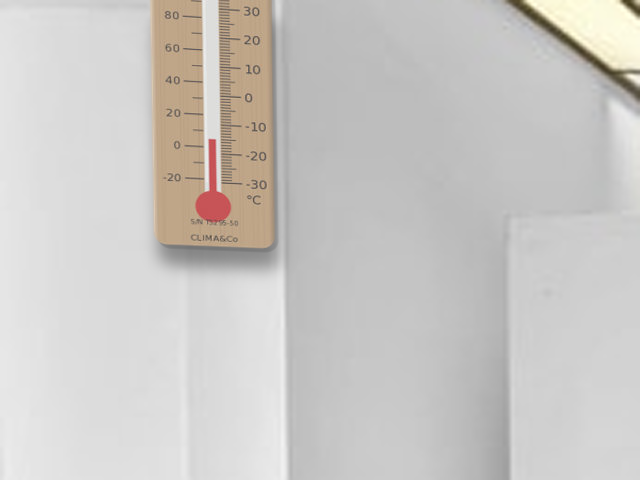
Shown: value=-15 unit=°C
